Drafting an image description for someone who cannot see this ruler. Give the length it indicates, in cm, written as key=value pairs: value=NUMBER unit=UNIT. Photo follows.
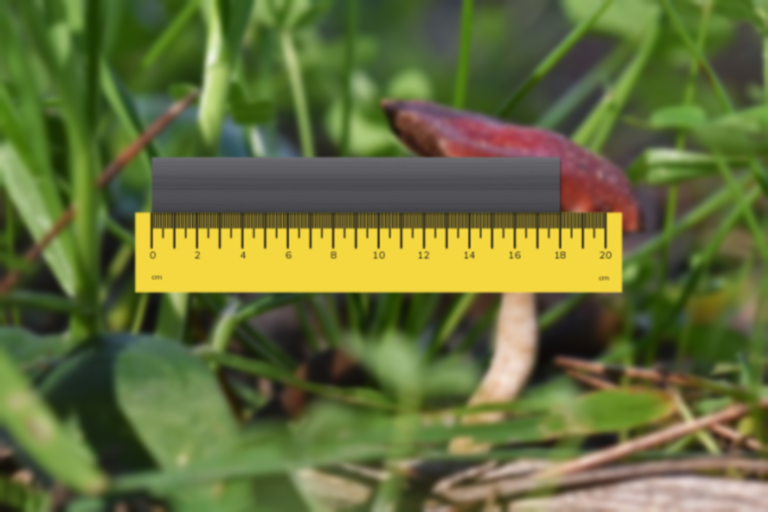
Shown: value=18 unit=cm
